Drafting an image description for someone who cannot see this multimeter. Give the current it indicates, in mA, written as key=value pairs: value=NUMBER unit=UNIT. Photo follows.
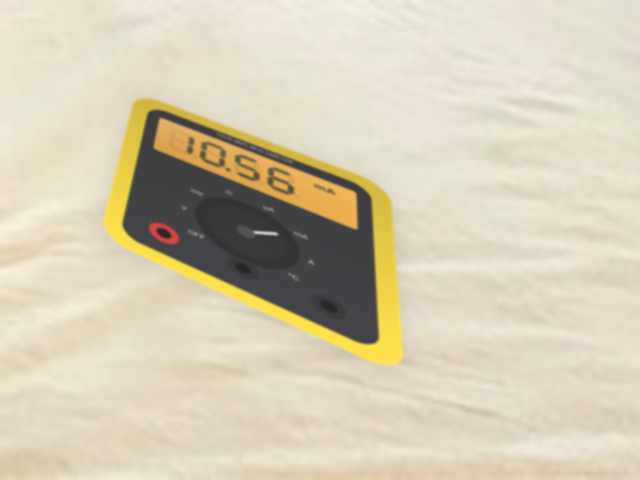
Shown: value=10.56 unit=mA
